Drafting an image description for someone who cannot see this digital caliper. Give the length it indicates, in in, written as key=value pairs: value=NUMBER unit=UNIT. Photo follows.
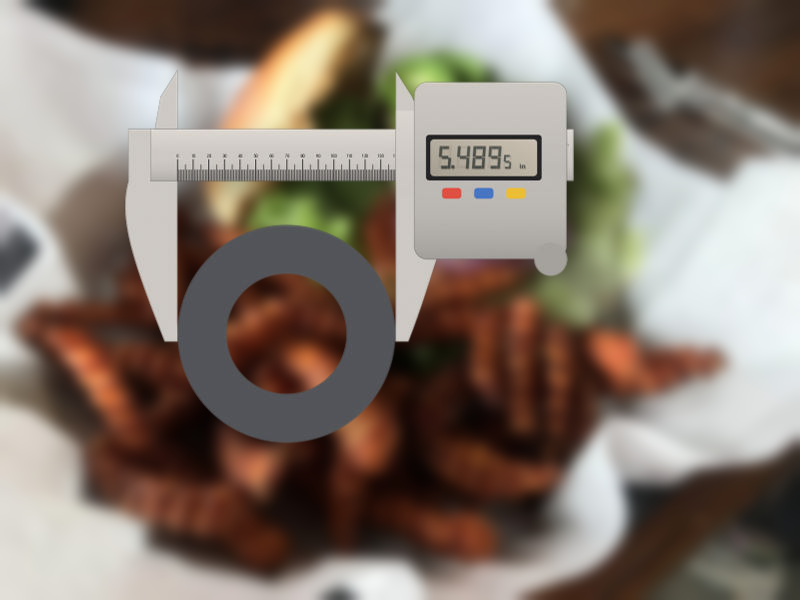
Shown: value=5.4895 unit=in
